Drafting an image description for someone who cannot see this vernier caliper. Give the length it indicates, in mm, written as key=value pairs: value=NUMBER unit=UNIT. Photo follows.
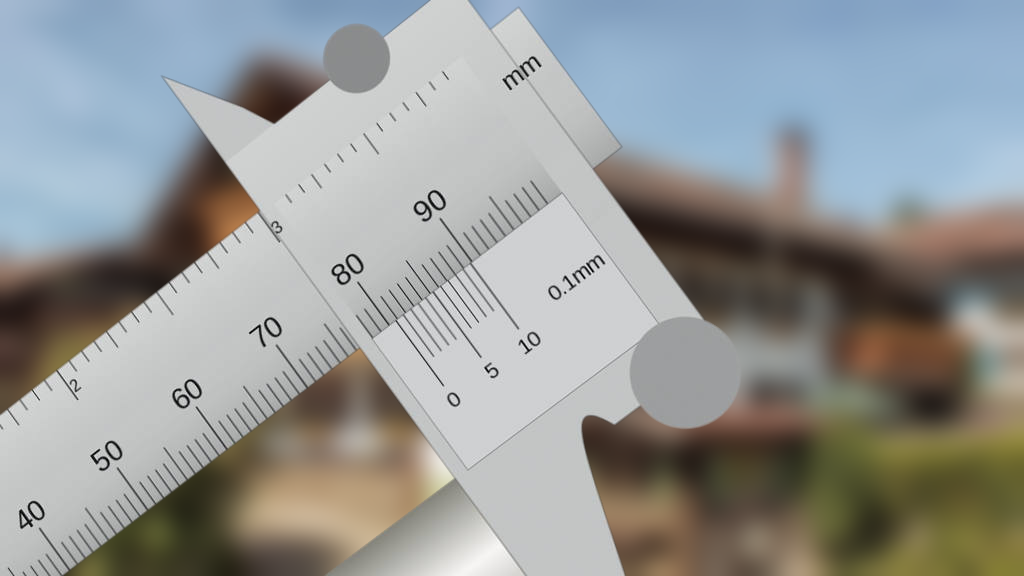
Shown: value=80.8 unit=mm
